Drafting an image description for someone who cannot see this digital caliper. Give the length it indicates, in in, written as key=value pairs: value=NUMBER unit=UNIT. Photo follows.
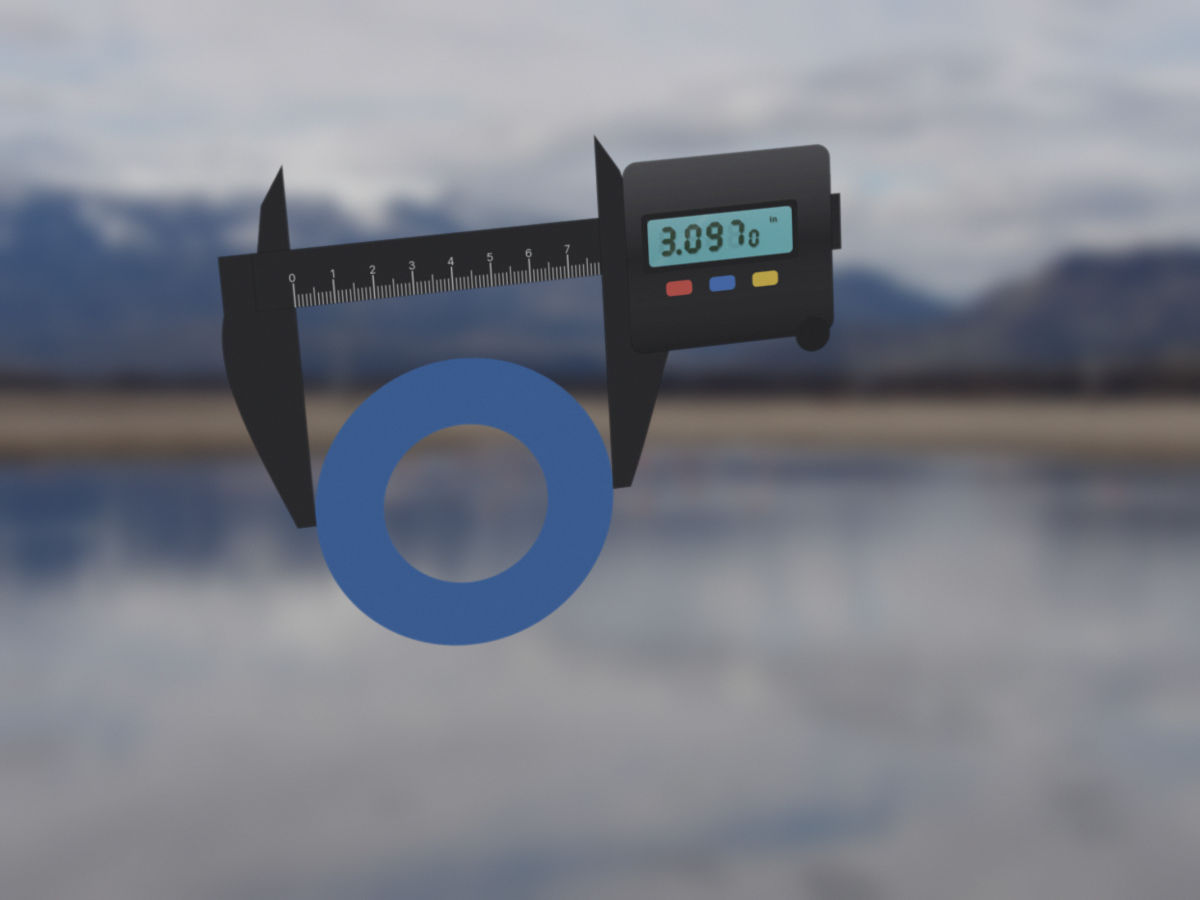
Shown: value=3.0970 unit=in
